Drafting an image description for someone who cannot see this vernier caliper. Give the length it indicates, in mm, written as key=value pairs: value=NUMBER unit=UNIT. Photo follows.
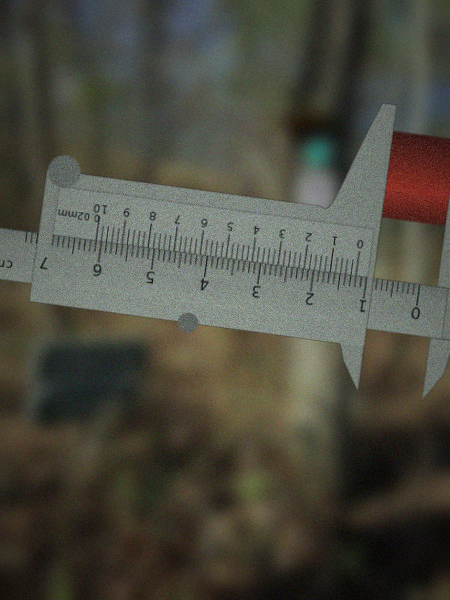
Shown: value=12.0 unit=mm
